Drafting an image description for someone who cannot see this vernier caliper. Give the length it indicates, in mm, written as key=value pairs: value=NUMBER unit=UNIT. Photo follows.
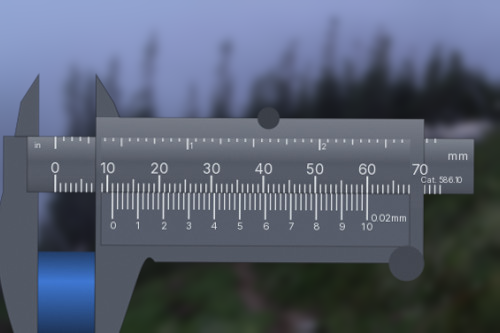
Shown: value=11.0 unit=mm
